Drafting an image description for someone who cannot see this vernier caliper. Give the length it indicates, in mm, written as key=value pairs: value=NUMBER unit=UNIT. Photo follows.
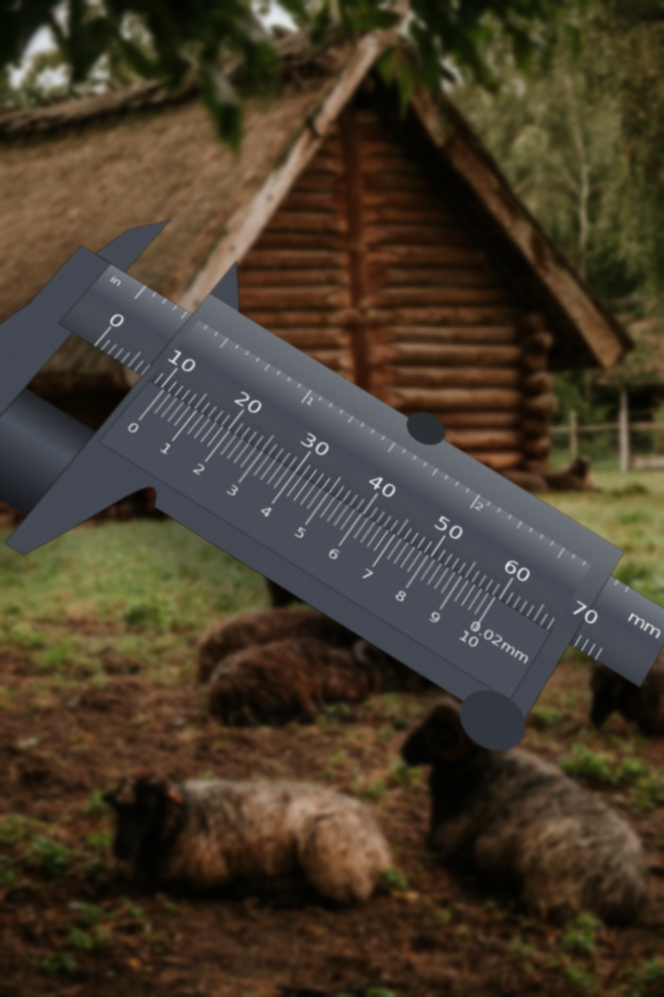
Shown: value=10.4 unit=mm
